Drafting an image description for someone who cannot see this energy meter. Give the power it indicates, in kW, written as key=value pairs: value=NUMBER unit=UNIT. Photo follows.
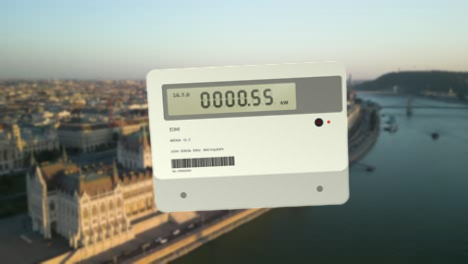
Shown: value=0.55 unit=kW
